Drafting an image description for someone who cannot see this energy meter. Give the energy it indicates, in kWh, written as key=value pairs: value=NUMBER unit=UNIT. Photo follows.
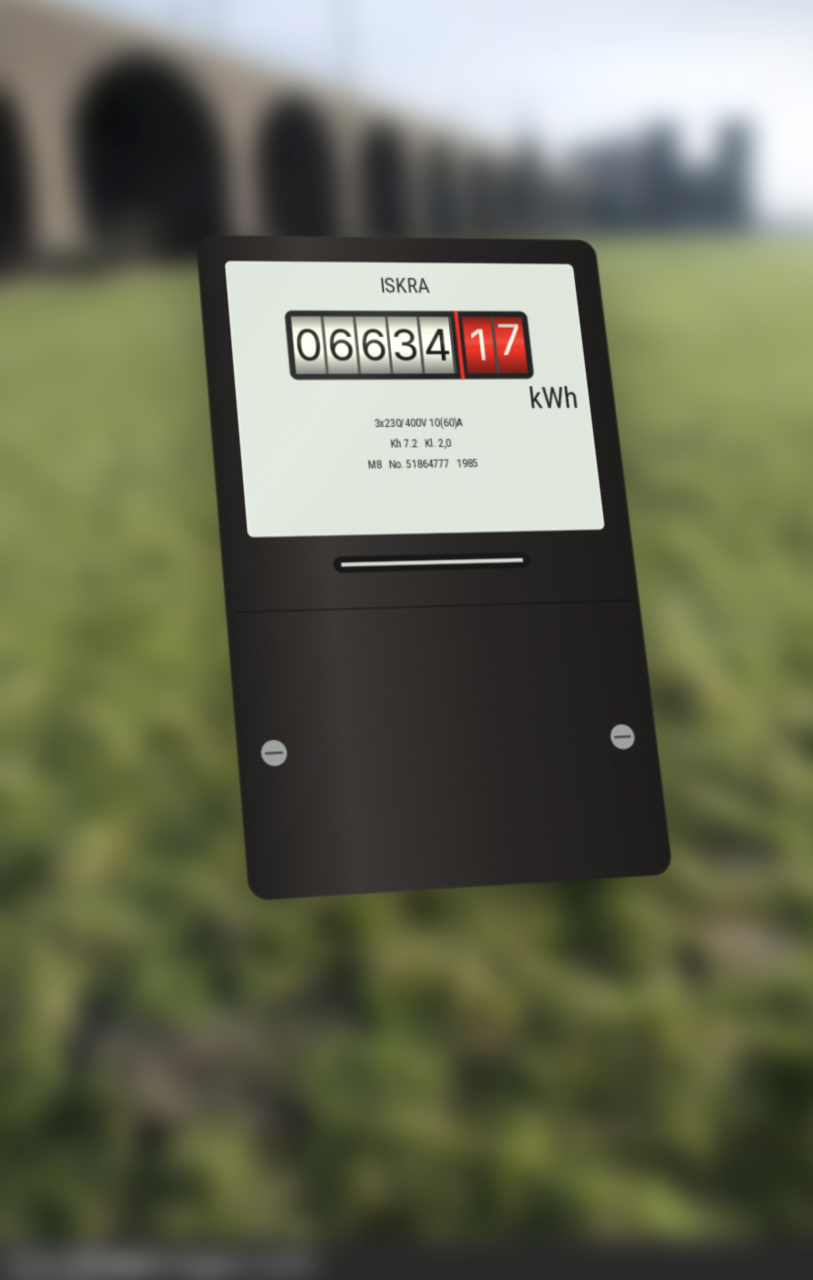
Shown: value=6634.17 unit=kWh
